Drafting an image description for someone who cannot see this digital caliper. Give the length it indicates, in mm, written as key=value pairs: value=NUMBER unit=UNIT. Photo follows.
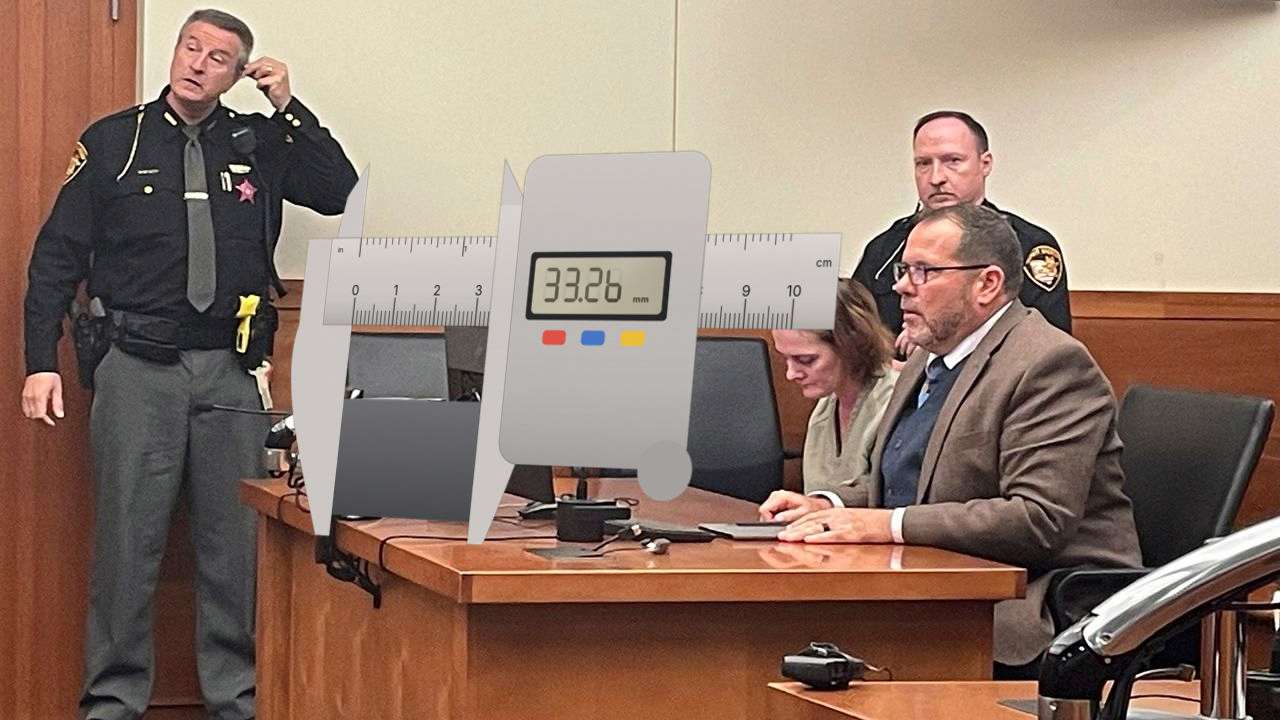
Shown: value=33.26 unit=mm
